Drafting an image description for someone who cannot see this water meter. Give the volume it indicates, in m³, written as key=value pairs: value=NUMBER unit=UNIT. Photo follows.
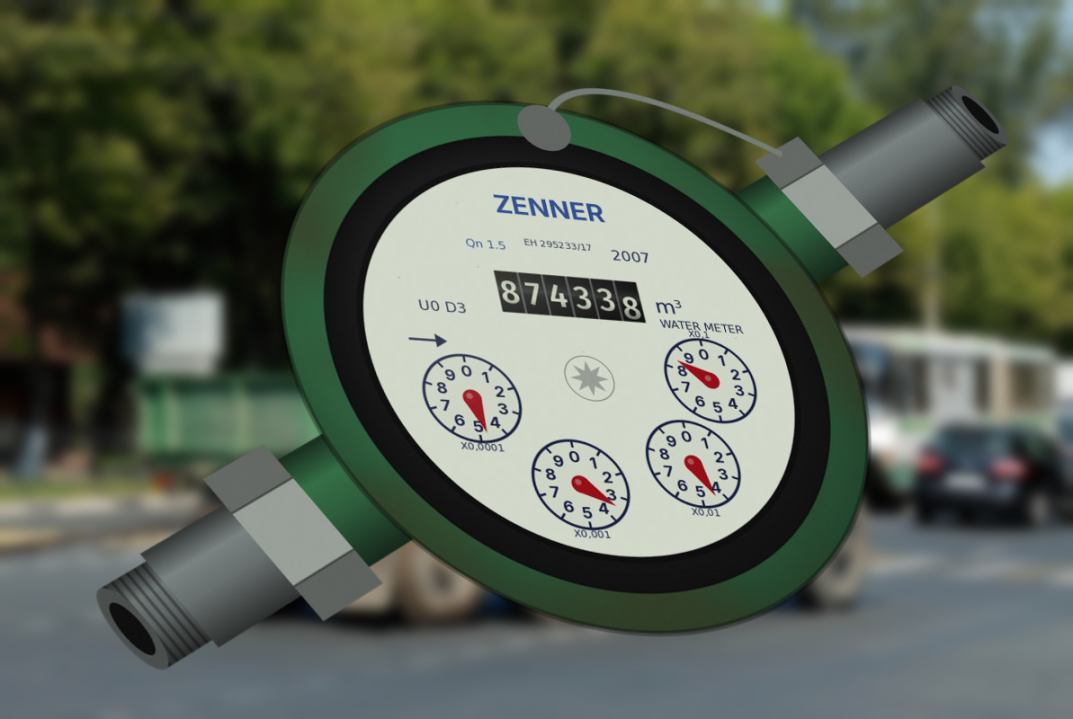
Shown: value=874337.8434 unit=m³
